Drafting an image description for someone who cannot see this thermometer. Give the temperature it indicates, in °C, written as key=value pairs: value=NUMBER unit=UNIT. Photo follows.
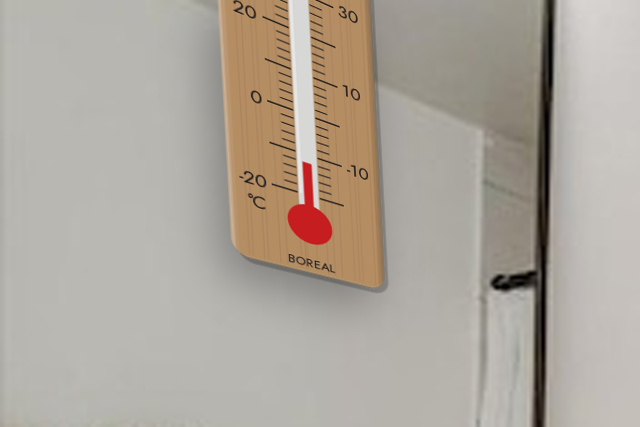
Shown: value=-12 unit=°C
